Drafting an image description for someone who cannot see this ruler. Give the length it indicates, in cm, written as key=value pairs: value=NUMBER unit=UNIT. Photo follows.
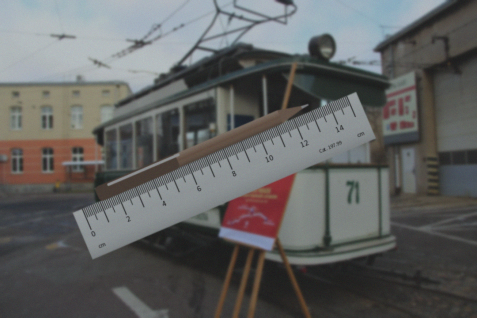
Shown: value=12 unit=cm
